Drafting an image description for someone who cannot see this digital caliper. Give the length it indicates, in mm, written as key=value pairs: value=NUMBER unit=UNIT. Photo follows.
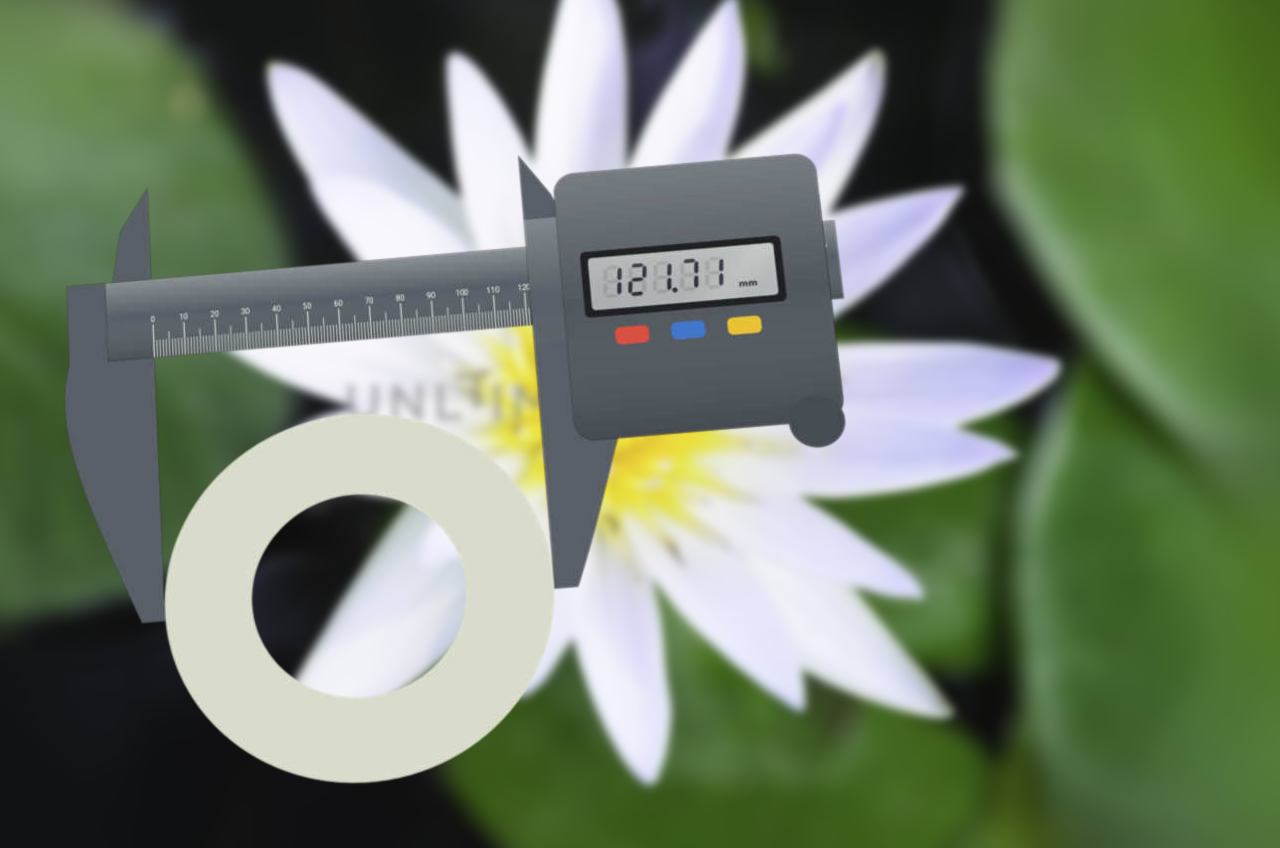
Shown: value=121.71 unit=mm
